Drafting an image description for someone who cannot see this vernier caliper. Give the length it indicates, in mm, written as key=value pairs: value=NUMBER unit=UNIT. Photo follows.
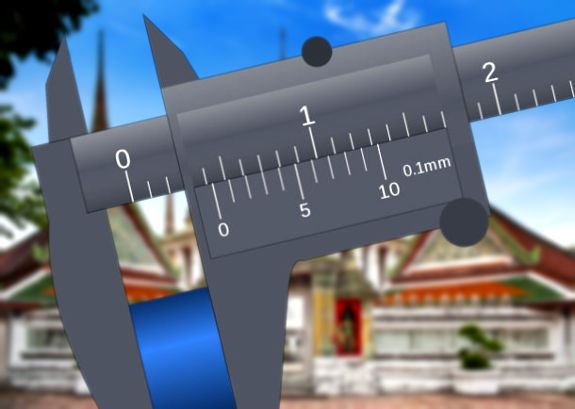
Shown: value=4.3 unit=mm
